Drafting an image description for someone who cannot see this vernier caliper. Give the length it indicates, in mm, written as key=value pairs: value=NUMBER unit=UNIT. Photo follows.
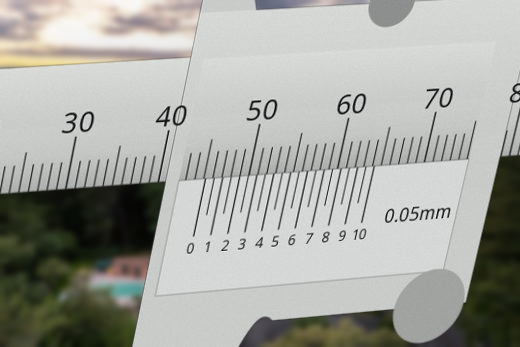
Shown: value=45.2 unit=mm
